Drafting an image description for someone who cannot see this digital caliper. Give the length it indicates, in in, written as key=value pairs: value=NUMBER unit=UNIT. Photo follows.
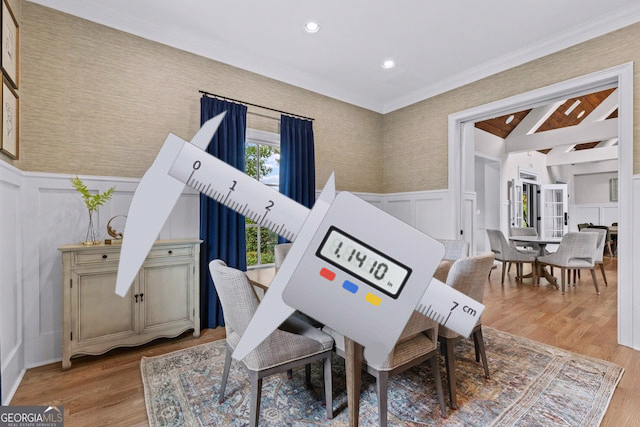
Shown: value=1.1410 unit=in
